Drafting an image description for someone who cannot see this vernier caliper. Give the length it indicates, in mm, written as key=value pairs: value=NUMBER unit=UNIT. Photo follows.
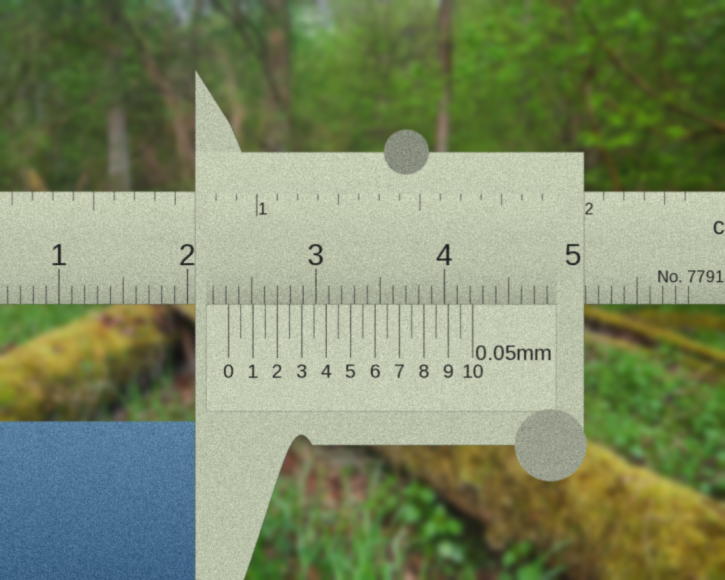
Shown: value=23.2 unit=mm
